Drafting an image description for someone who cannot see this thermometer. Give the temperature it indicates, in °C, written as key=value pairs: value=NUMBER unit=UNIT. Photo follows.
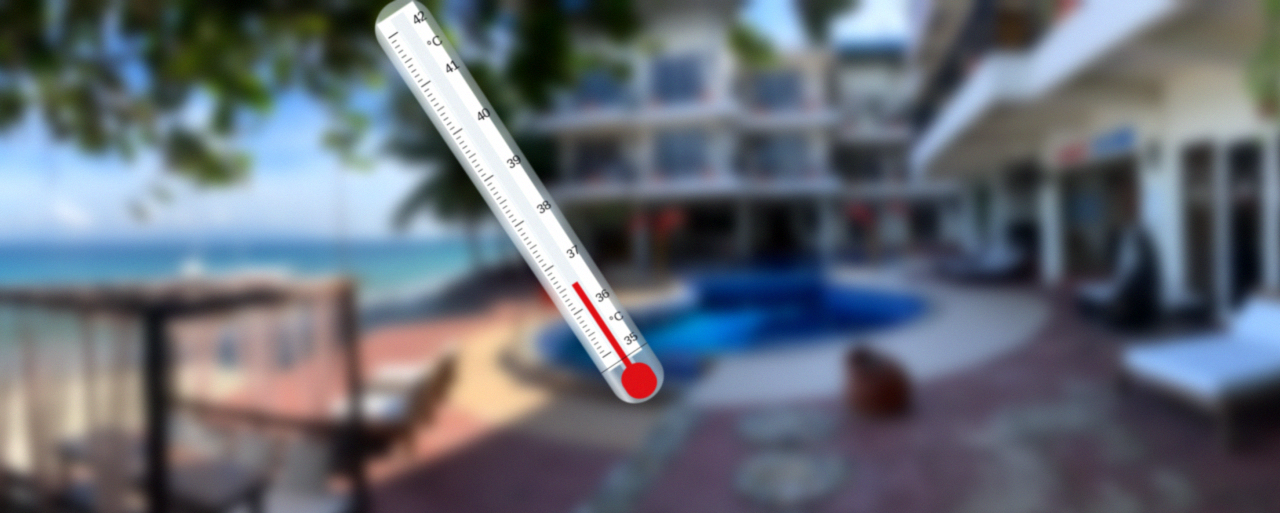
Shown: value=36.5 unit=°C
